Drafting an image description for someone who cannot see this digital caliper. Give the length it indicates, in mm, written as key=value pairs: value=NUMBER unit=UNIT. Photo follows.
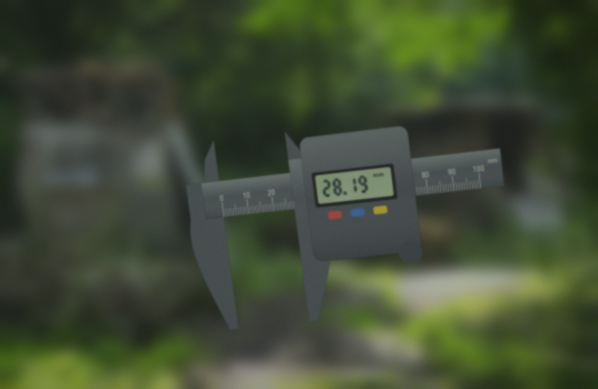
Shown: value=28.19 unit=mm
